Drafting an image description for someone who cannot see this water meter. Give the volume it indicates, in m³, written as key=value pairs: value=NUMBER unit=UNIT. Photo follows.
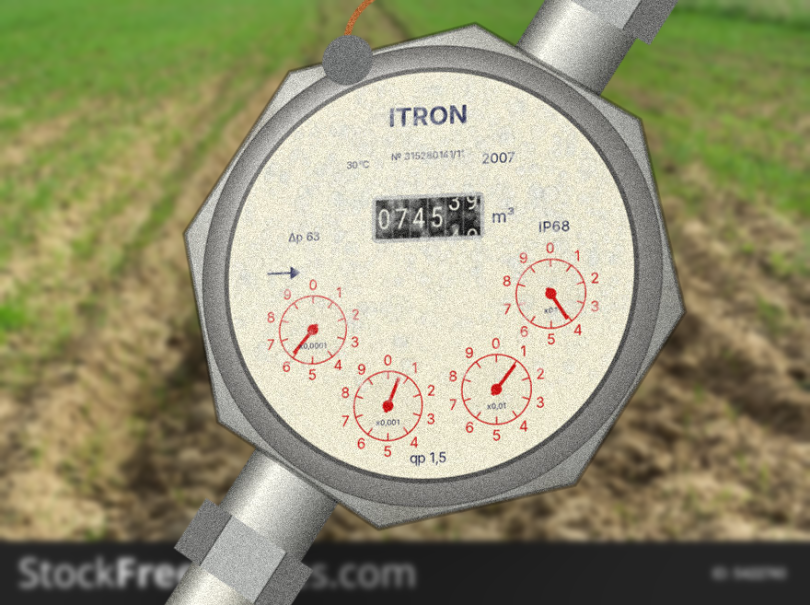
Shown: value=74539.4106 unit=m³
